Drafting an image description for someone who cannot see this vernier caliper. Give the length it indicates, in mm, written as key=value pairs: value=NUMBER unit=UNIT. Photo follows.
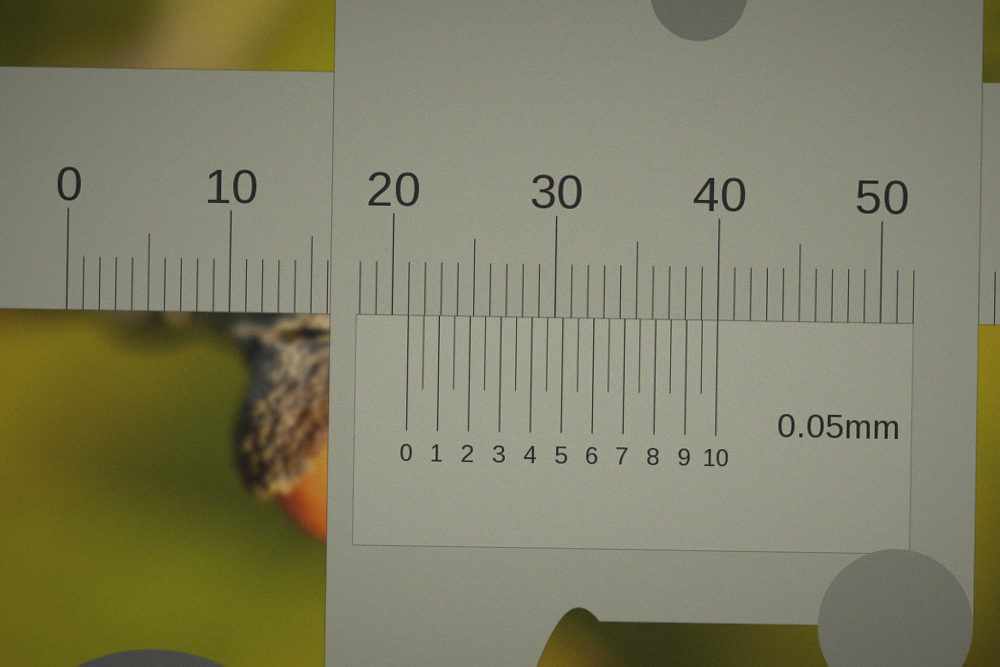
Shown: value=21.0 unit=mm
